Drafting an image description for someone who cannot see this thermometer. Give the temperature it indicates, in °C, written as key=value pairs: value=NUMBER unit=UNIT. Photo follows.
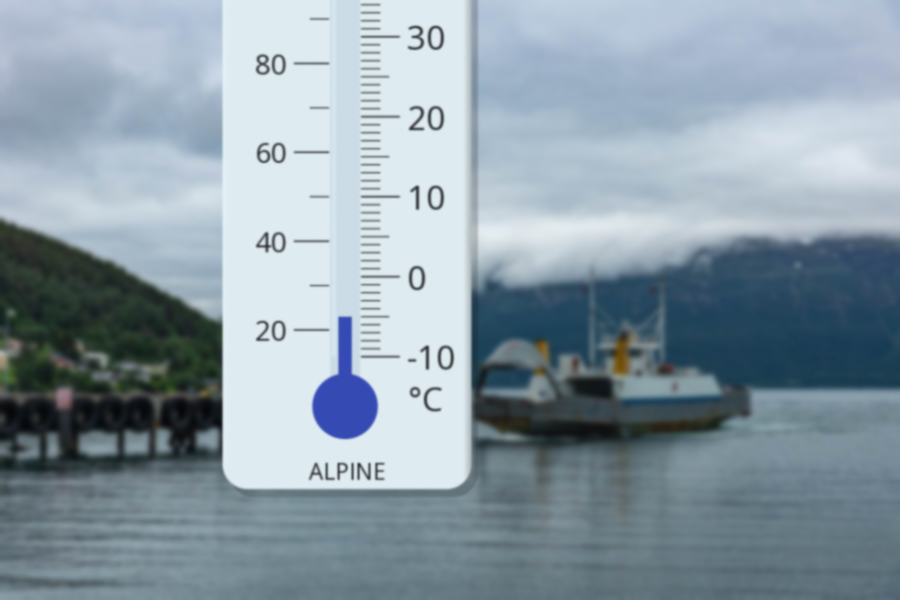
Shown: value=-5 unit=°C
